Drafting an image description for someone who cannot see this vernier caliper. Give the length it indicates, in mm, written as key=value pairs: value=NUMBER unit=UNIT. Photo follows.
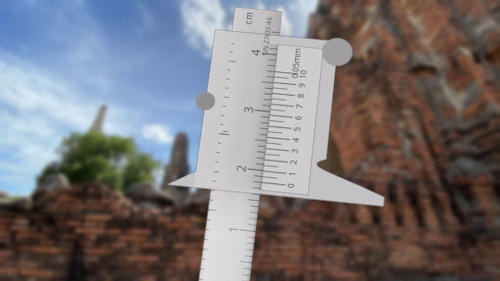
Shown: value=18.0 unit=mm
